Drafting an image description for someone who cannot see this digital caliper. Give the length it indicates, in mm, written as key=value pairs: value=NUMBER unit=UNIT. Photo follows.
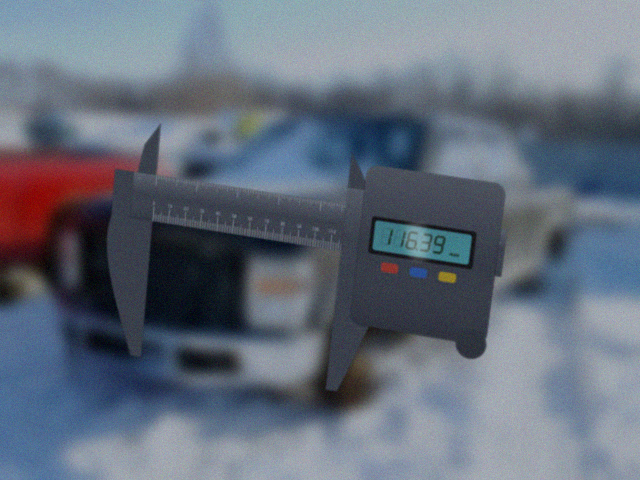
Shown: value=116.39 unit=mm
